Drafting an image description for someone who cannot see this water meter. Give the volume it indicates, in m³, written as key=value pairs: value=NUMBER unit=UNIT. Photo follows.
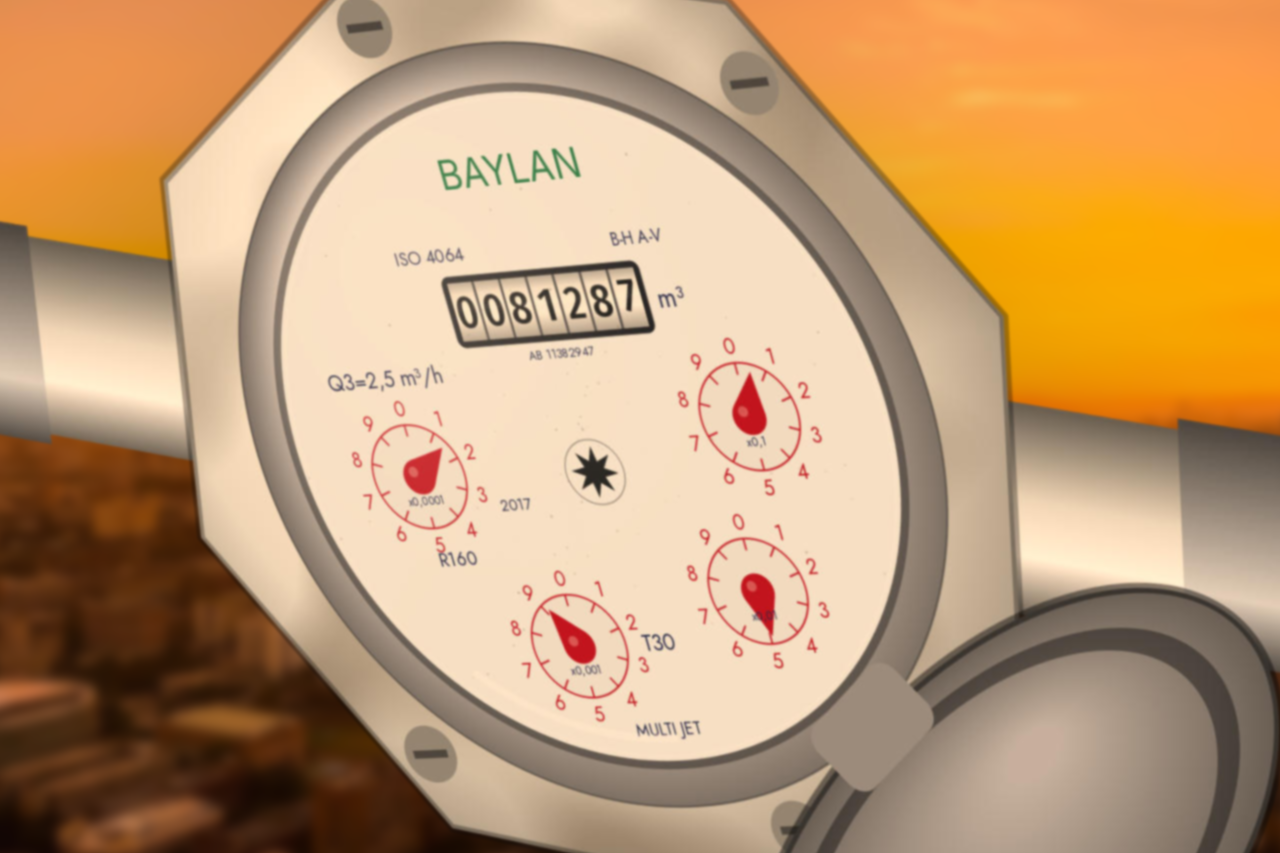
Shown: value=81287.0491 unit=m³
